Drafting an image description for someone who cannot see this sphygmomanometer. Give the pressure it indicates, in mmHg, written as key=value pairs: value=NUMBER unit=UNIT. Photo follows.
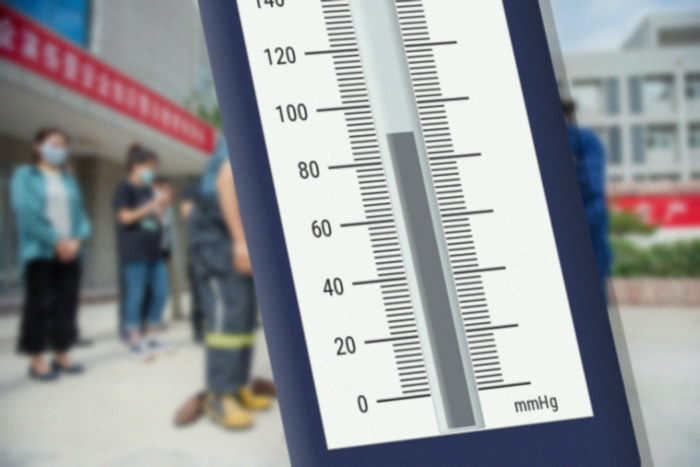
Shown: value=90 unit=mmHg
